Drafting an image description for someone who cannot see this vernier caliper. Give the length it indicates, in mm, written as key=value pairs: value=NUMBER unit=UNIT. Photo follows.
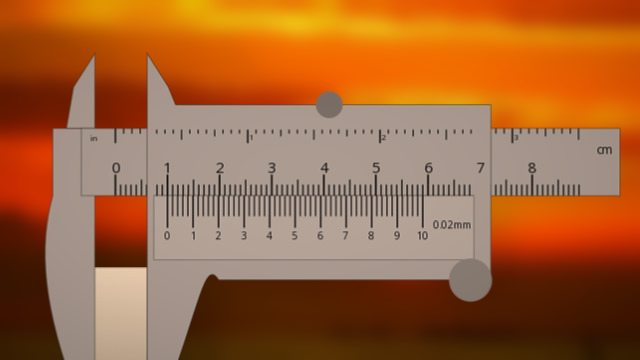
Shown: value=10.0 unit=mm
